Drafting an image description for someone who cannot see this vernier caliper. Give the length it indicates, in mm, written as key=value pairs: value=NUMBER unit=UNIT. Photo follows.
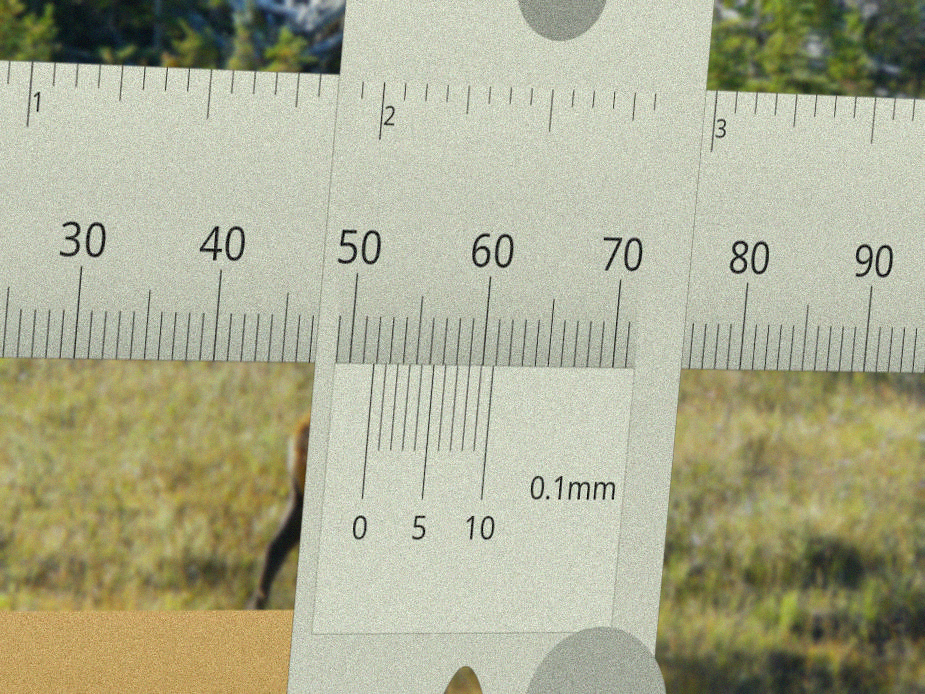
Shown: value=51.8 unit=mm
